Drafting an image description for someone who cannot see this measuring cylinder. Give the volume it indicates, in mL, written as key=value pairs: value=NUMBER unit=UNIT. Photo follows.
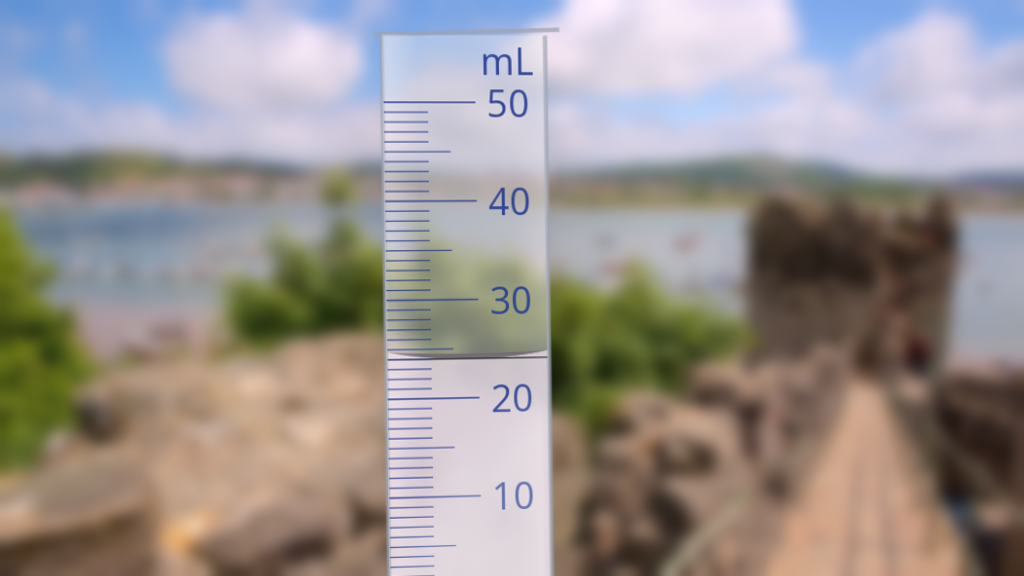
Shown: value=24 unit=mL
